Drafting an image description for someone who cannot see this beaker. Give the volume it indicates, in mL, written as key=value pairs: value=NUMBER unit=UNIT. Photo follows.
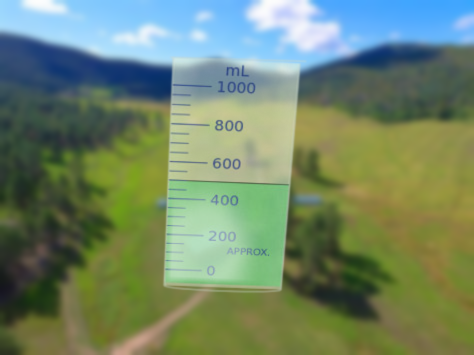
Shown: value=500 unit=mL
